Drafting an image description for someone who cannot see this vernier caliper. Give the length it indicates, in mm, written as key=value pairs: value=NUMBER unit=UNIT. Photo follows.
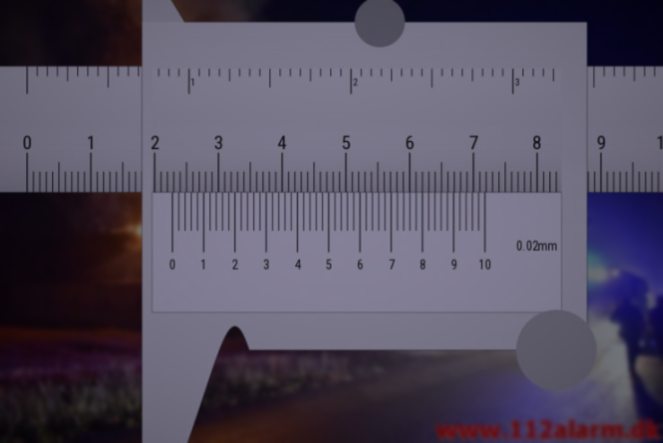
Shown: value=22.8 unit=mm
